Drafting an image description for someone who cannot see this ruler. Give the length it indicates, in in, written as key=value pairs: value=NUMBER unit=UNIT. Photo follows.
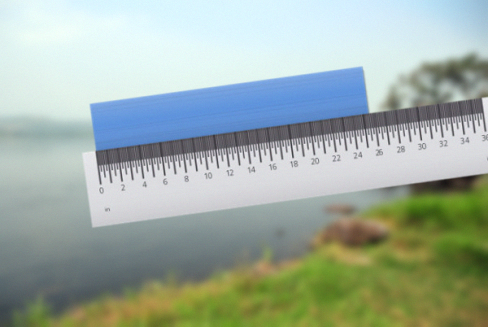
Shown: value=25.5 unit=in
